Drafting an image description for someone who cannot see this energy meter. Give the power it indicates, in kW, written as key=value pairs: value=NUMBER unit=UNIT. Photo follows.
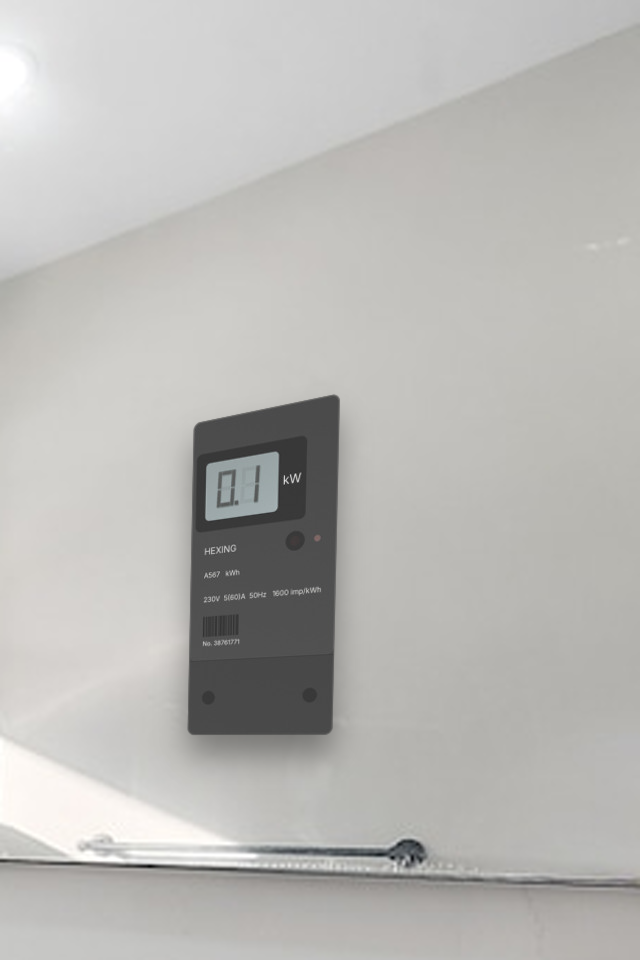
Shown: value=0.1 unit=kW
